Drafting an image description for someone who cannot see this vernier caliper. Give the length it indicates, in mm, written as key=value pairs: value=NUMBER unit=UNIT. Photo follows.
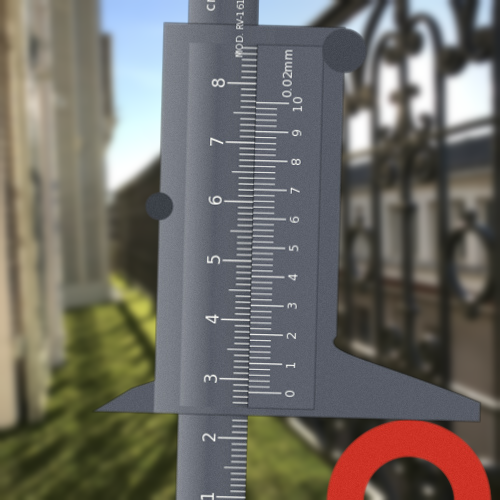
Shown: value=27.8 unit=mm
